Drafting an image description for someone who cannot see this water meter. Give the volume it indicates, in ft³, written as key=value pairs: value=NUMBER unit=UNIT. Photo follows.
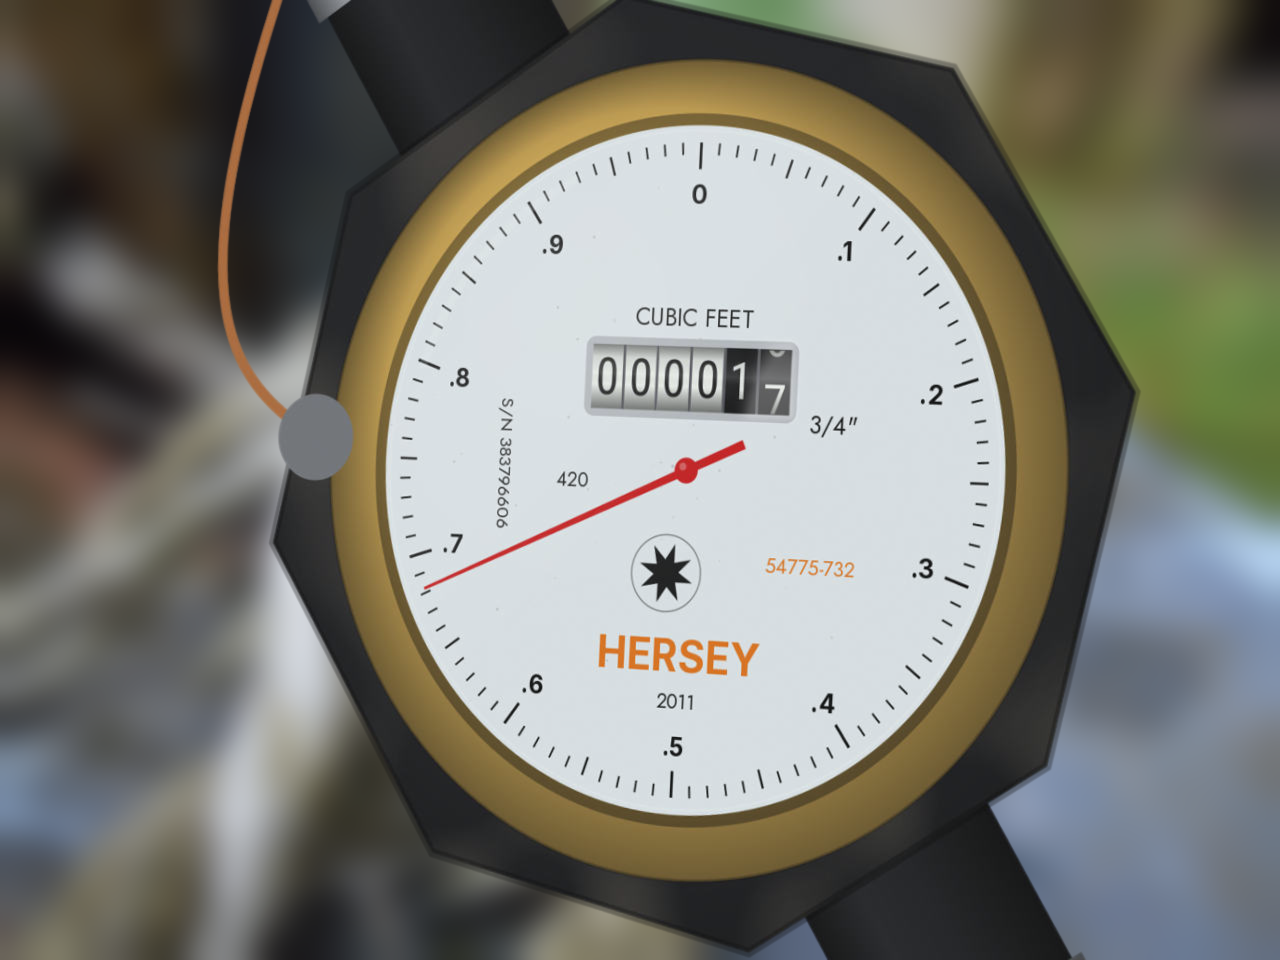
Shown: value=16.68 unit=ft³
